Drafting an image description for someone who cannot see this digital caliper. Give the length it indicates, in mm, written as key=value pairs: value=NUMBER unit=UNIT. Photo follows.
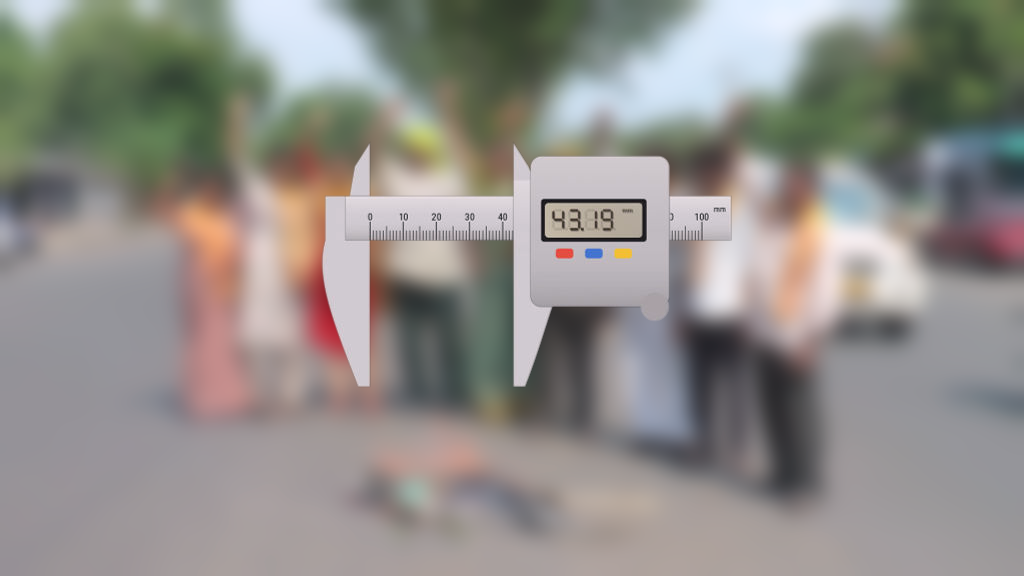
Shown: value=43.19 unit=mm
